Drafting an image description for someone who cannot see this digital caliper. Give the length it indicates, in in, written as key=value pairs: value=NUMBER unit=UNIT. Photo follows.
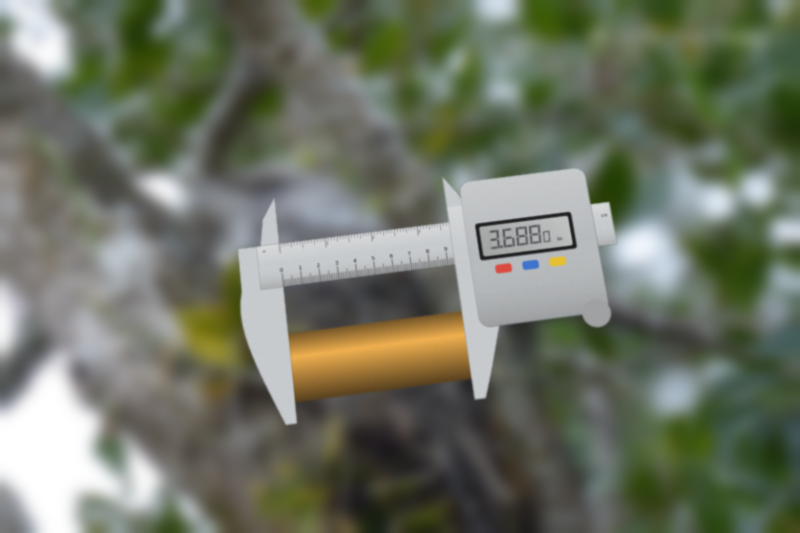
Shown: value=3.6880 unit=in
